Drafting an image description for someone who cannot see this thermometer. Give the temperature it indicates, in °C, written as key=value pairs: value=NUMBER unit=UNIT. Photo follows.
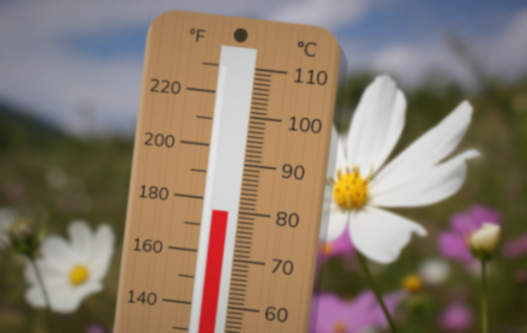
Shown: value=80 unit=°C
